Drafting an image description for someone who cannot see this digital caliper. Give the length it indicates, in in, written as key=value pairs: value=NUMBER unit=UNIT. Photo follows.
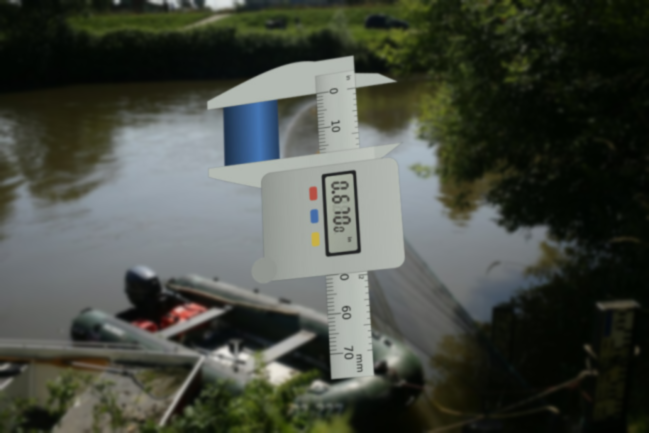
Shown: value=0.6700 unit=in
